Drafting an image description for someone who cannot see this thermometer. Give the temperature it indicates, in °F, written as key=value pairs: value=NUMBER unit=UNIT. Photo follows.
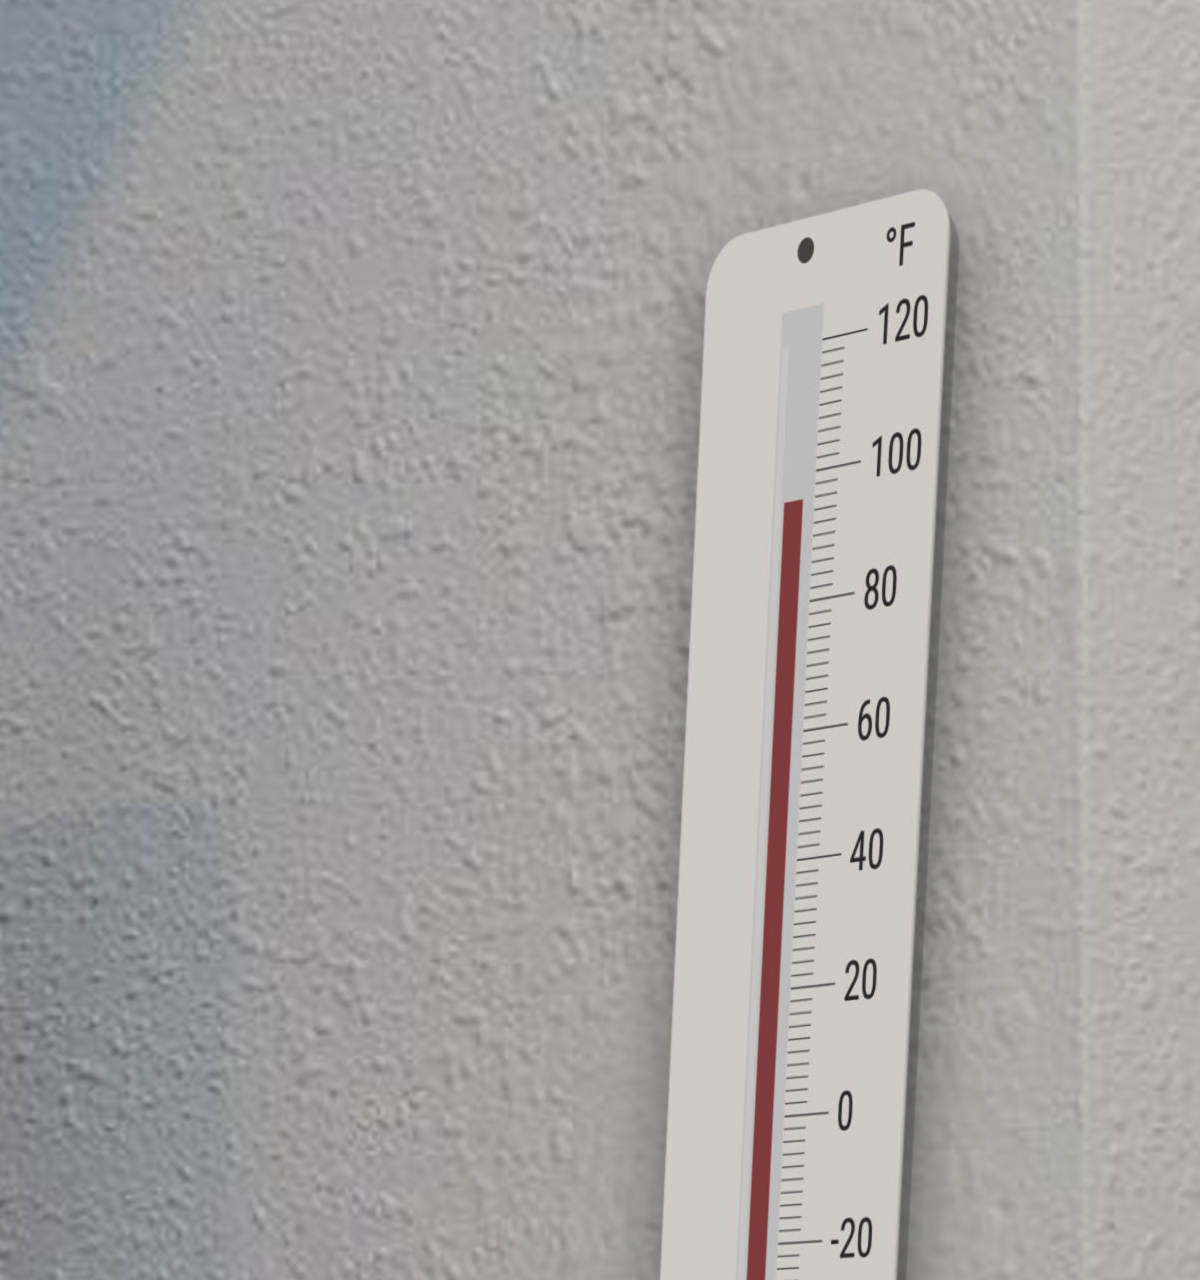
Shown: value=96 unit=°F
